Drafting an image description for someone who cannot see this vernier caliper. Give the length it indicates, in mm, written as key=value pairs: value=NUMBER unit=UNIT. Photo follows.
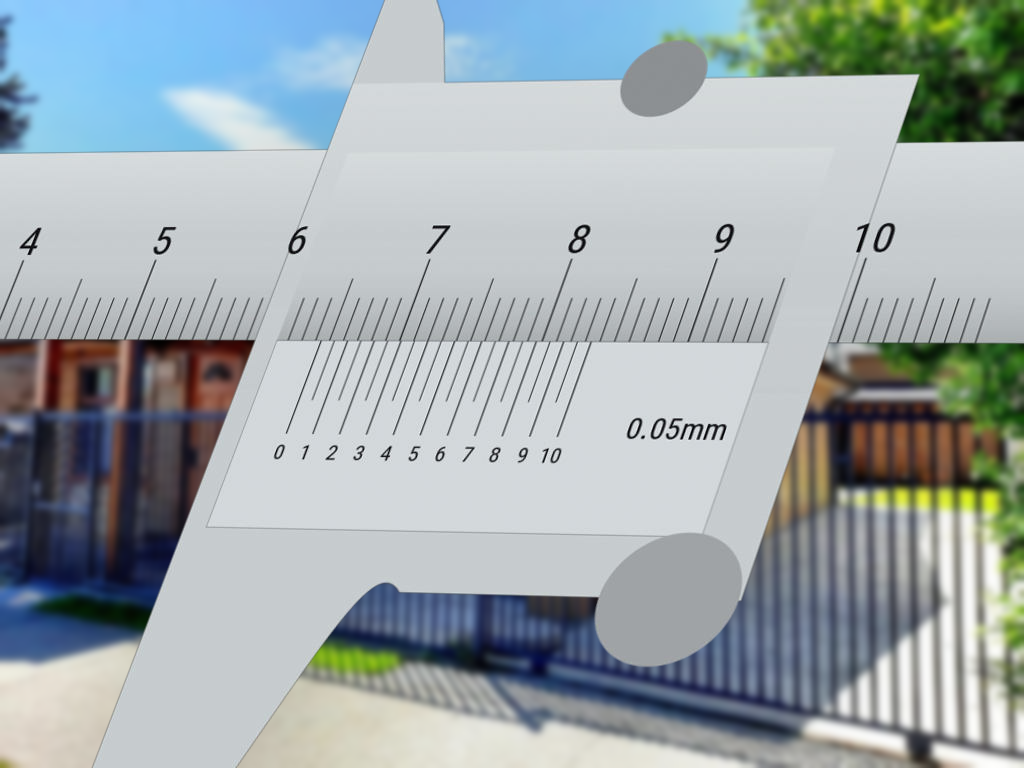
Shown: value=64.4 unit=mm
